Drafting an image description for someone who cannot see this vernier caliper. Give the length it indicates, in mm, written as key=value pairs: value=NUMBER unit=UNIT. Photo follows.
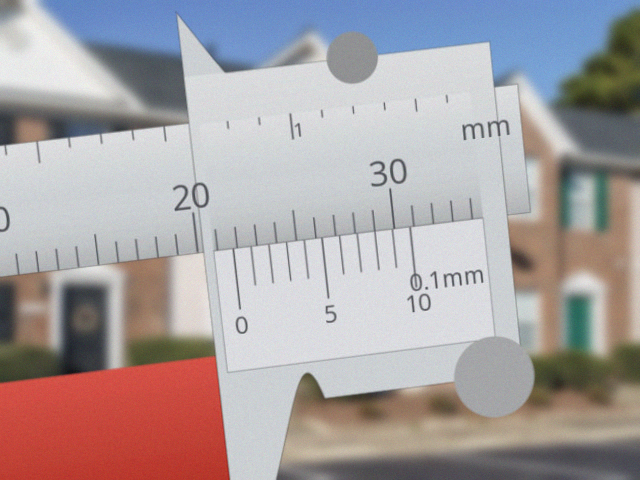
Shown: value=21.8 unit=mm
